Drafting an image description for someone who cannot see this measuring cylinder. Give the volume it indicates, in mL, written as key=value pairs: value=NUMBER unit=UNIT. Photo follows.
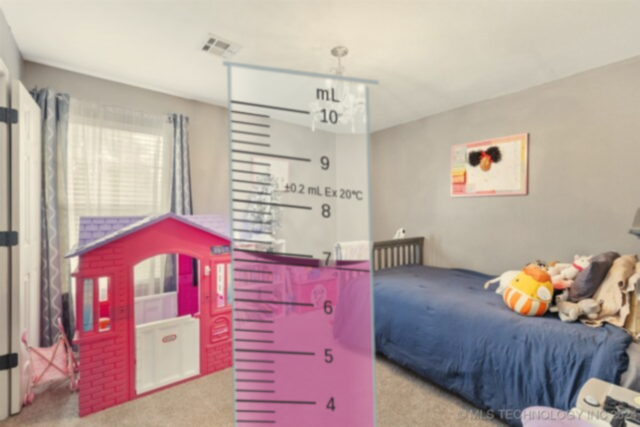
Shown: value=6.8 unit=mL
